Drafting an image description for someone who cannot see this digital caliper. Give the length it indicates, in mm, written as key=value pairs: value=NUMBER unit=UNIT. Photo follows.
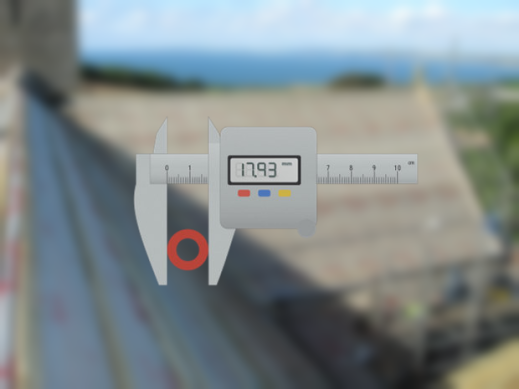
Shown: value=17.93 unit=mm
